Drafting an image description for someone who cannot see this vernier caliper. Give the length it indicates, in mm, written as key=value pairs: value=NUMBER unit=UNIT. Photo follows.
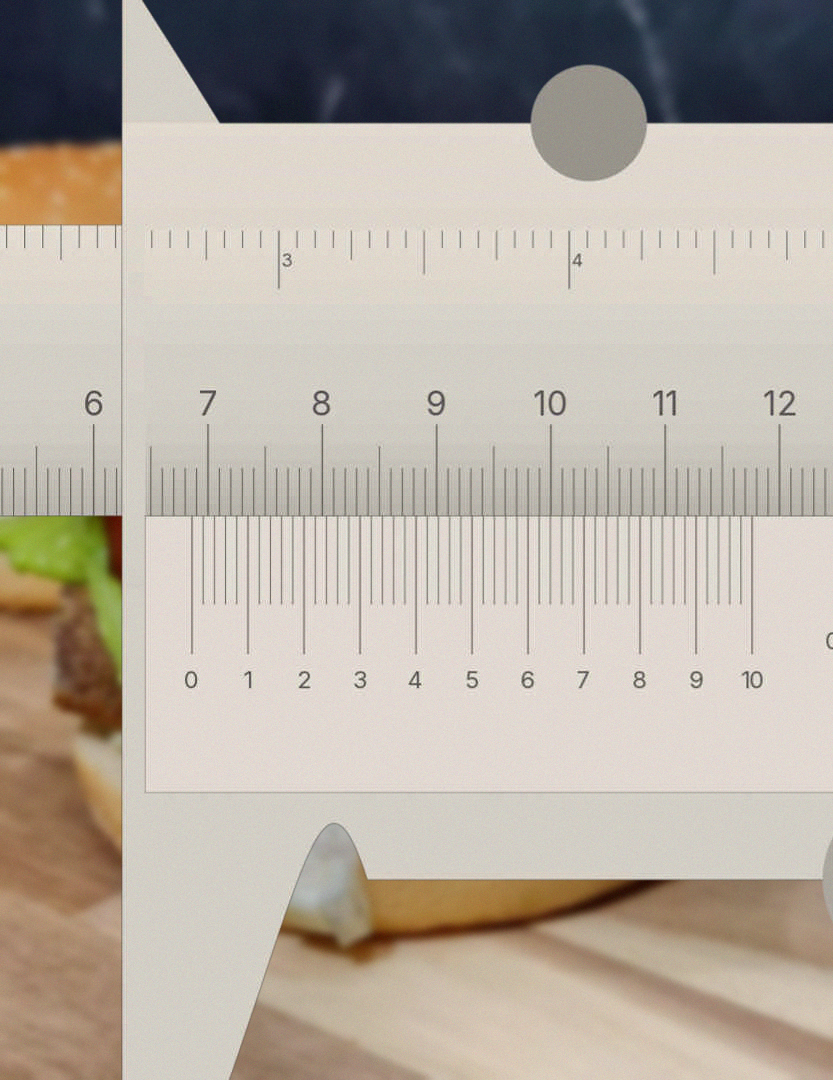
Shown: value=68.6 unit=mm
